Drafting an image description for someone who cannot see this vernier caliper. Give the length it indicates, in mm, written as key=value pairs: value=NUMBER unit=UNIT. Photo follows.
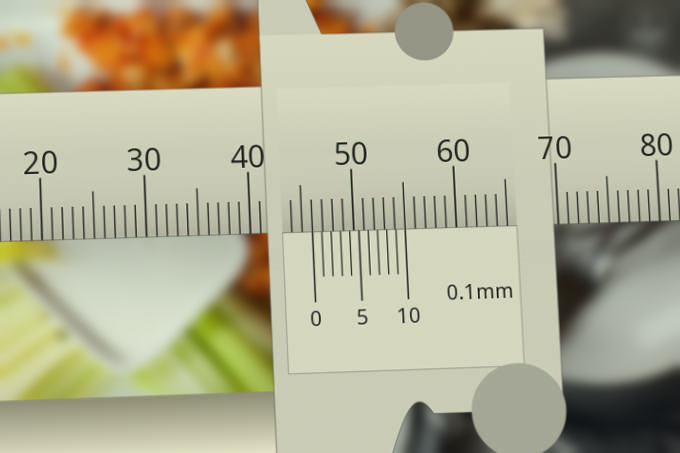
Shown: value=46.0 unit=mm
